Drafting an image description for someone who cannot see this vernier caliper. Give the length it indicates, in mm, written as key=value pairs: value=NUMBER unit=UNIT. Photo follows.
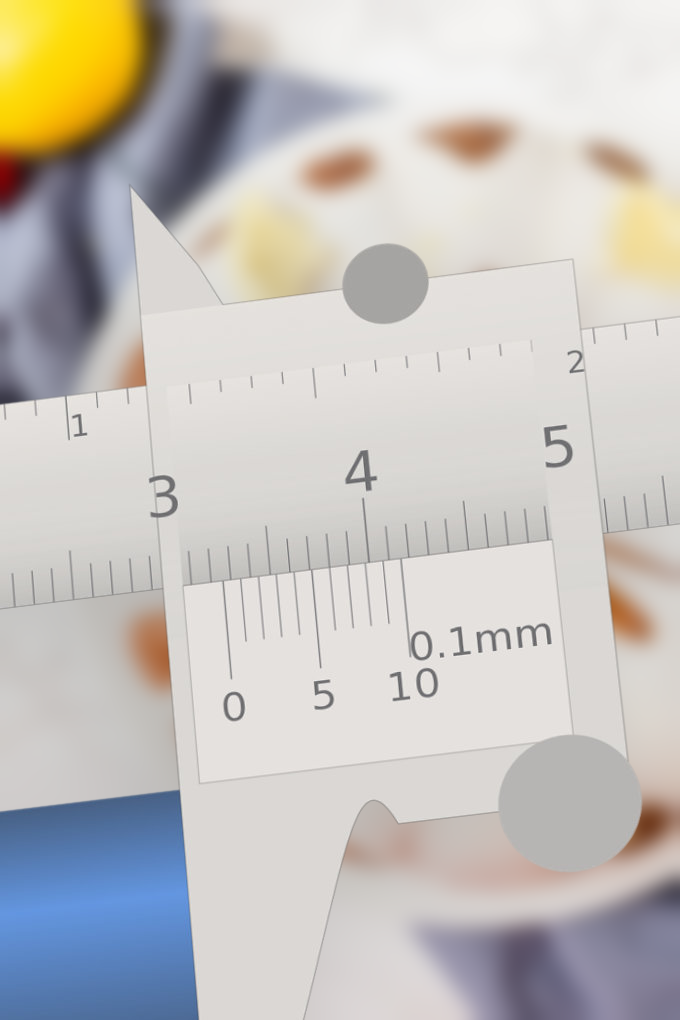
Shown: value=32.6 unit=mm
